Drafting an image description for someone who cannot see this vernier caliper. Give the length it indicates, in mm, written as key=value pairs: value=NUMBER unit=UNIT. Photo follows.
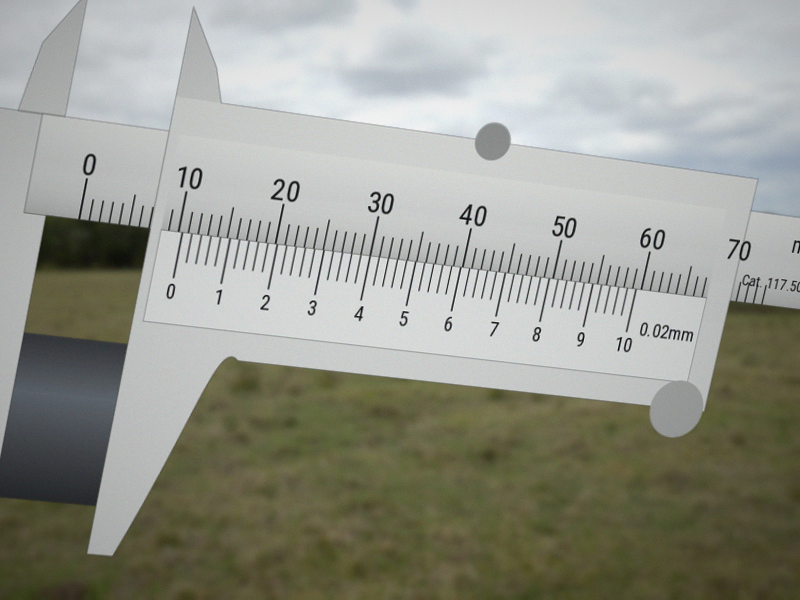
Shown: value=10.4 unit=mm
